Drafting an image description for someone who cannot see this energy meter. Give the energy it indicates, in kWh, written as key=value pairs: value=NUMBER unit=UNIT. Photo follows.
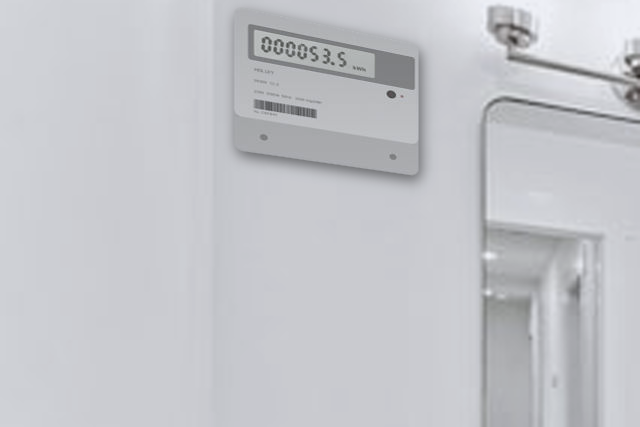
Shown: value=53.5 unit=kWh
